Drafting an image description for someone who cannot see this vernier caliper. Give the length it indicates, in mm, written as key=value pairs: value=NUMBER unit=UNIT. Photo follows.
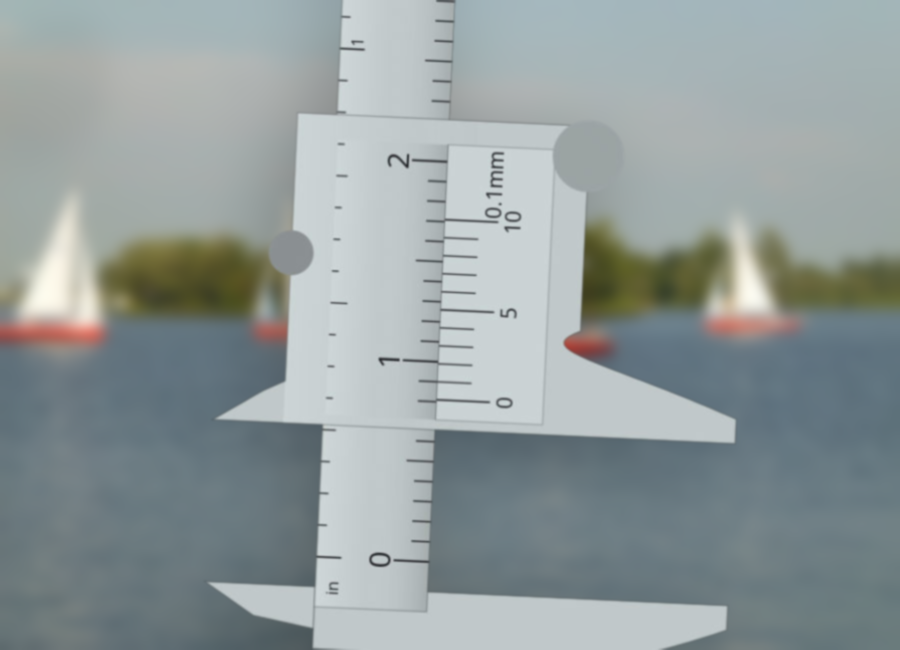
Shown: value=8.1 unit=mm
